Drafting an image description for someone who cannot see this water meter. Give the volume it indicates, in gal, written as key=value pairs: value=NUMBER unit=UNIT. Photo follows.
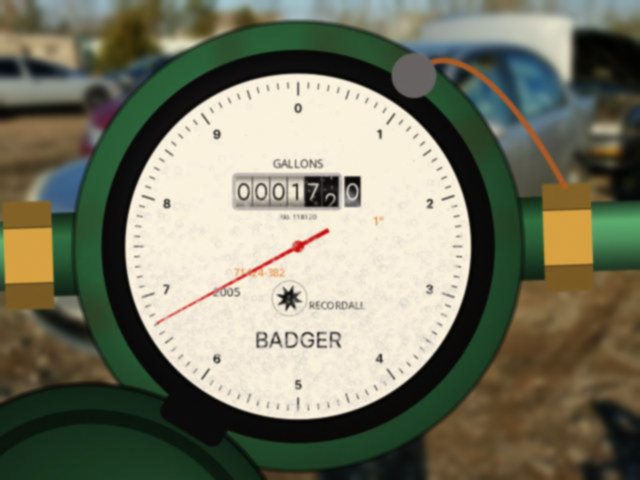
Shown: value=1716.7 unit=gal
